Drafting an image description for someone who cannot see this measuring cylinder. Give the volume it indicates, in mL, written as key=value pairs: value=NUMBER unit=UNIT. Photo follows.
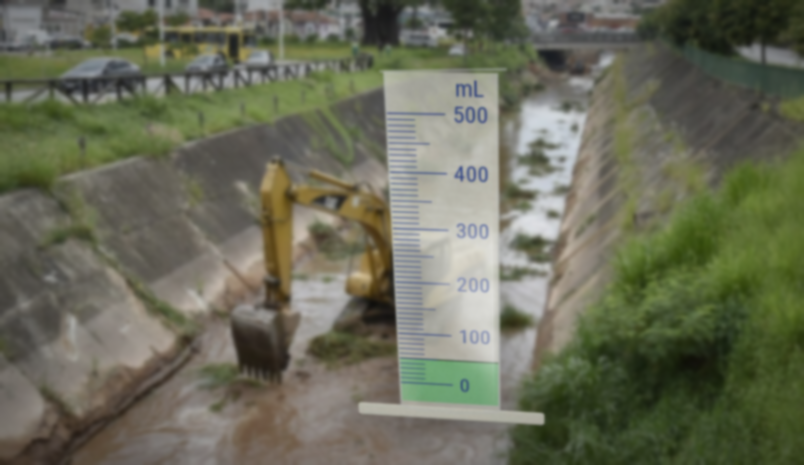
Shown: value=50 unit=mL
